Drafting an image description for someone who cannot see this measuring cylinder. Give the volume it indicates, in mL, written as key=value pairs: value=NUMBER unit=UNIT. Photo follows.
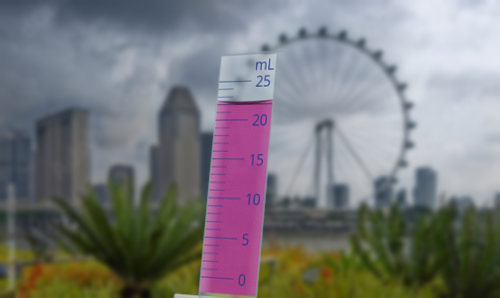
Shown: value=22 unit=mL
